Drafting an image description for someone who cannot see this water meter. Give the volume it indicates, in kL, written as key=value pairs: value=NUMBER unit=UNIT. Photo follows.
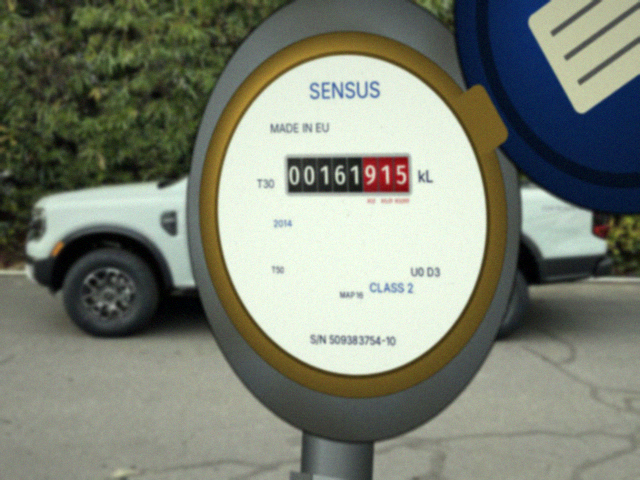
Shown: value=161.915 unit=kL
